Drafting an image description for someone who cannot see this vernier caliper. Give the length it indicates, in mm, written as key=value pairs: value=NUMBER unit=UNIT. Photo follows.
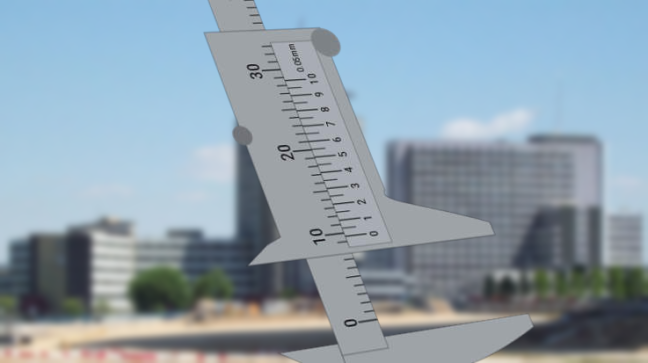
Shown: value=9.6 unit=mm
